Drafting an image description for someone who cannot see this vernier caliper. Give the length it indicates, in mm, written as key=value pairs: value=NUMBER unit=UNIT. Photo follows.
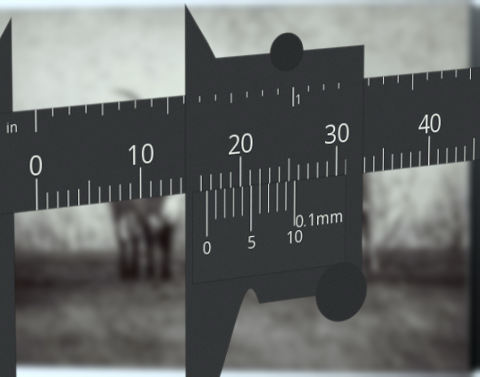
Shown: value=16.6 unit=mm
